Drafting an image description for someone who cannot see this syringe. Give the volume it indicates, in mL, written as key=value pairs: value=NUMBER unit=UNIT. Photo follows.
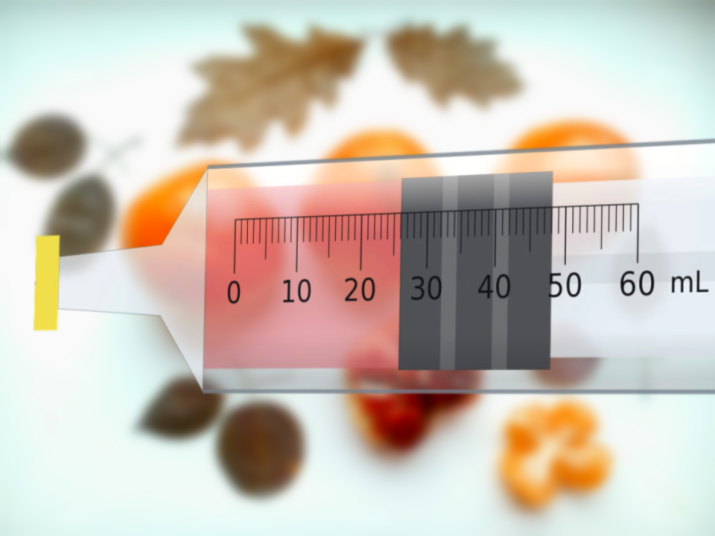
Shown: value=26 unit=mL
